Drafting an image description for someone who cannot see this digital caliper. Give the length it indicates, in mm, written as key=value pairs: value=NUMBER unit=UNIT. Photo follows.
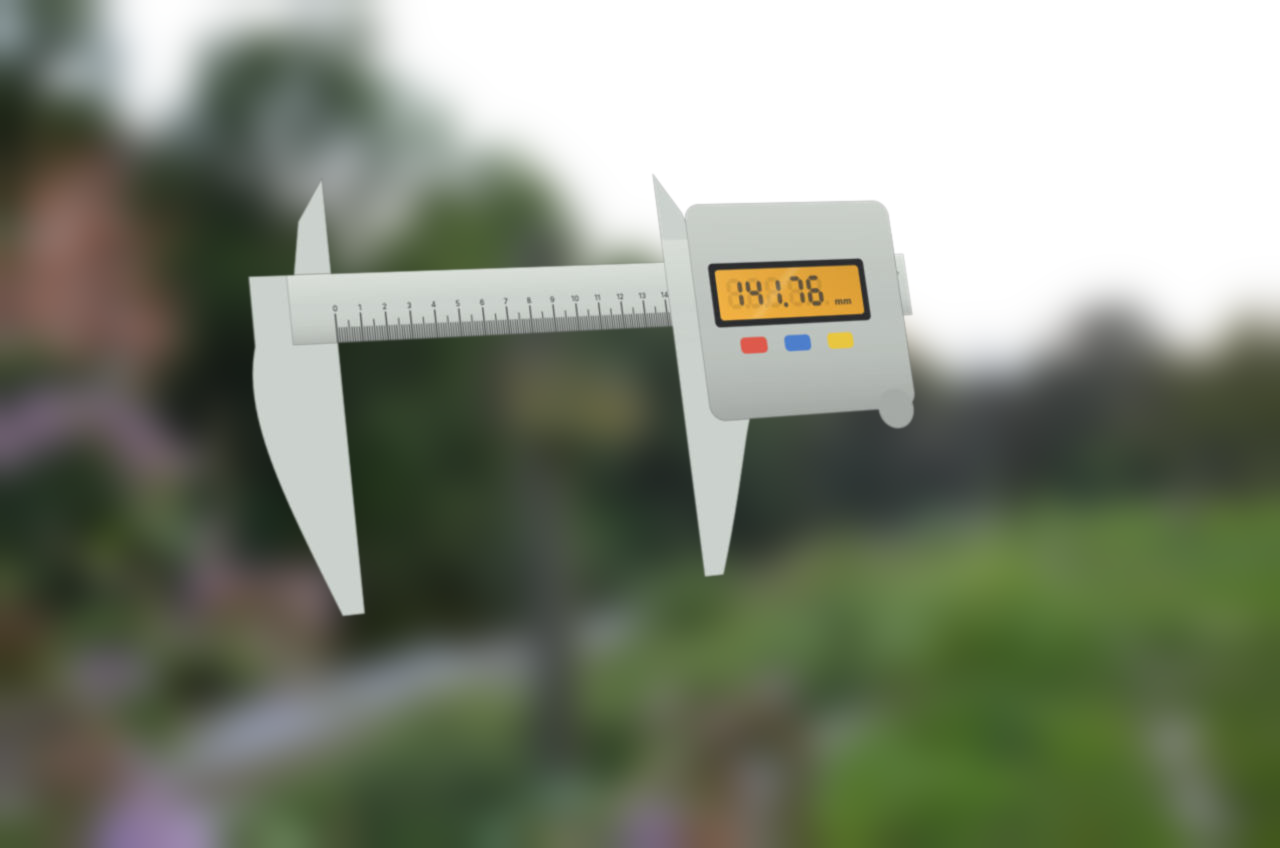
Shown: value=141.76 unit=mm
